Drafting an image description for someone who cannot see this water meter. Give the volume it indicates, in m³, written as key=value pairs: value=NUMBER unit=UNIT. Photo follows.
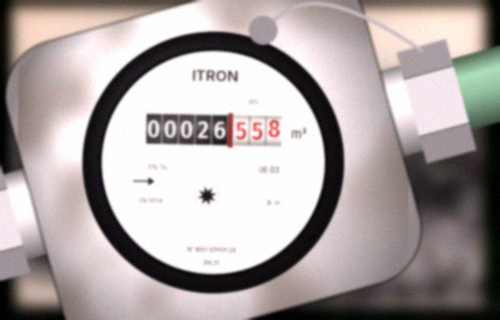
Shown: value=26.558 unit=m³
